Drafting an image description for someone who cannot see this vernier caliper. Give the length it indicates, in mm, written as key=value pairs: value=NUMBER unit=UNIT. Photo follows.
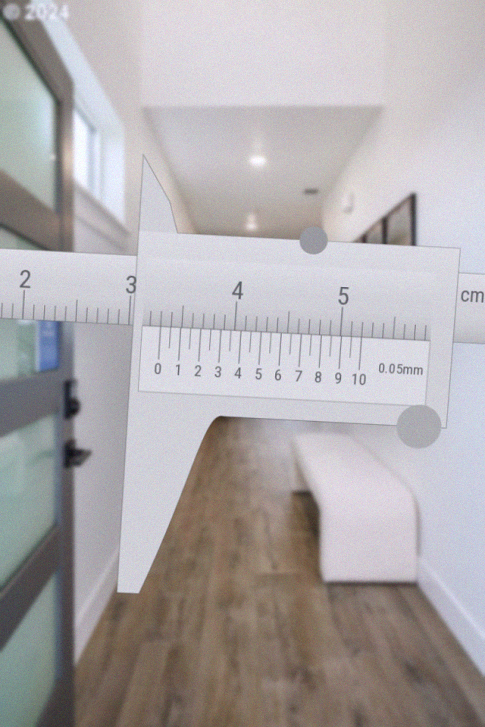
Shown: value=33.0 unit=mm
